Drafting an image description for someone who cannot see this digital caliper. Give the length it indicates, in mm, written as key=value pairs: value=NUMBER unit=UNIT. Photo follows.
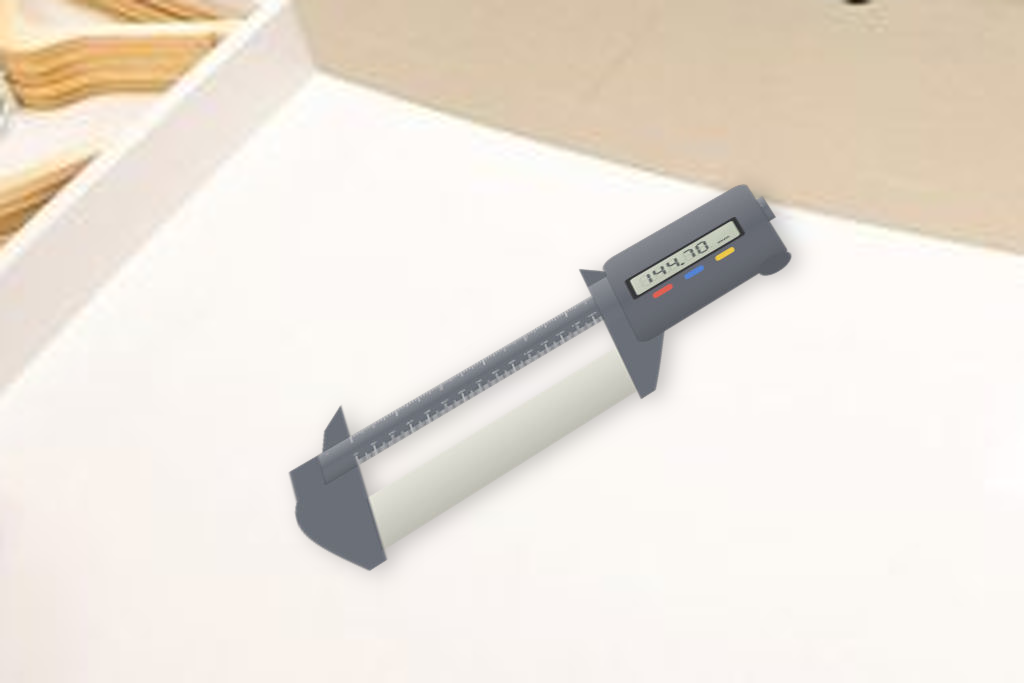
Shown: value=144.70 unit=mm
